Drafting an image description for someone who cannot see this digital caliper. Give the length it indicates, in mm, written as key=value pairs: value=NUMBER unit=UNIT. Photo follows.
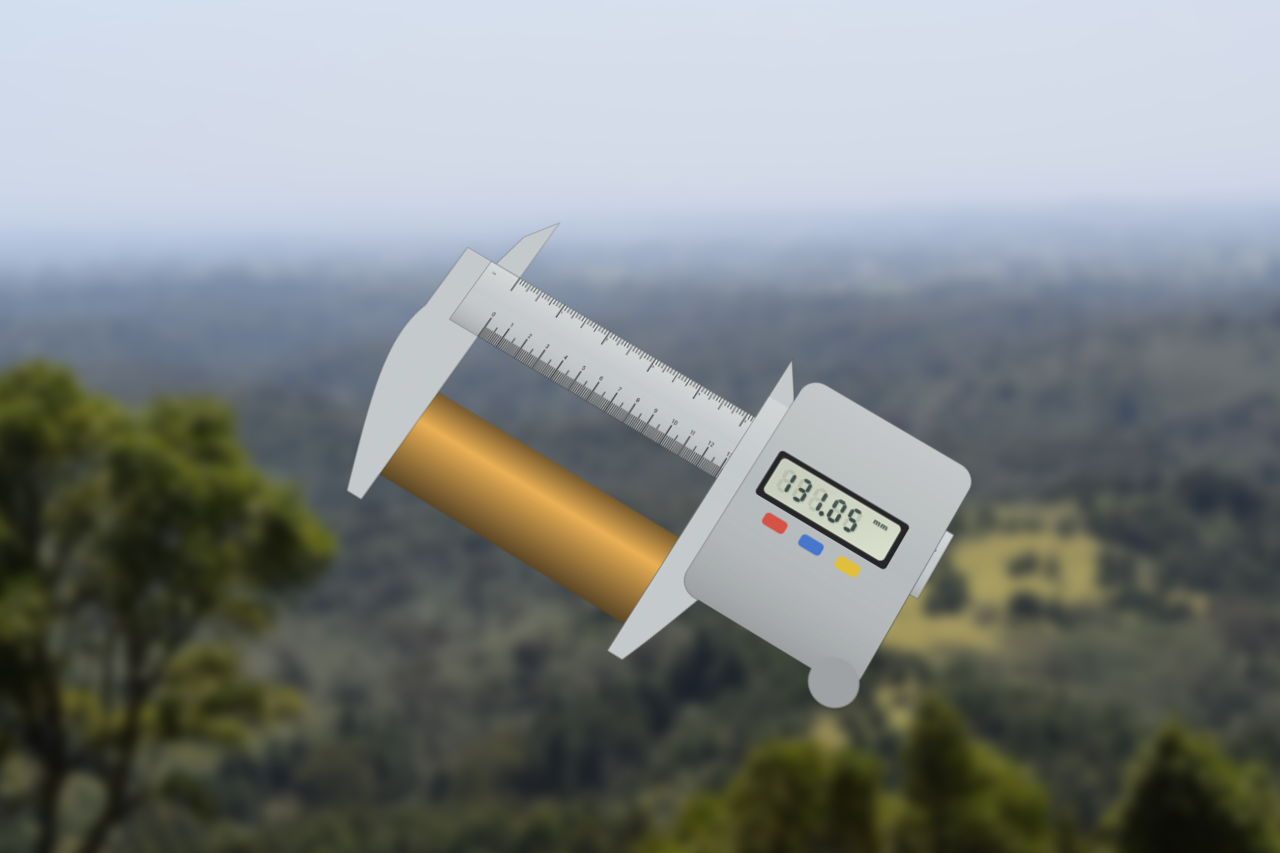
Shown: value=131.05 unit=mm
